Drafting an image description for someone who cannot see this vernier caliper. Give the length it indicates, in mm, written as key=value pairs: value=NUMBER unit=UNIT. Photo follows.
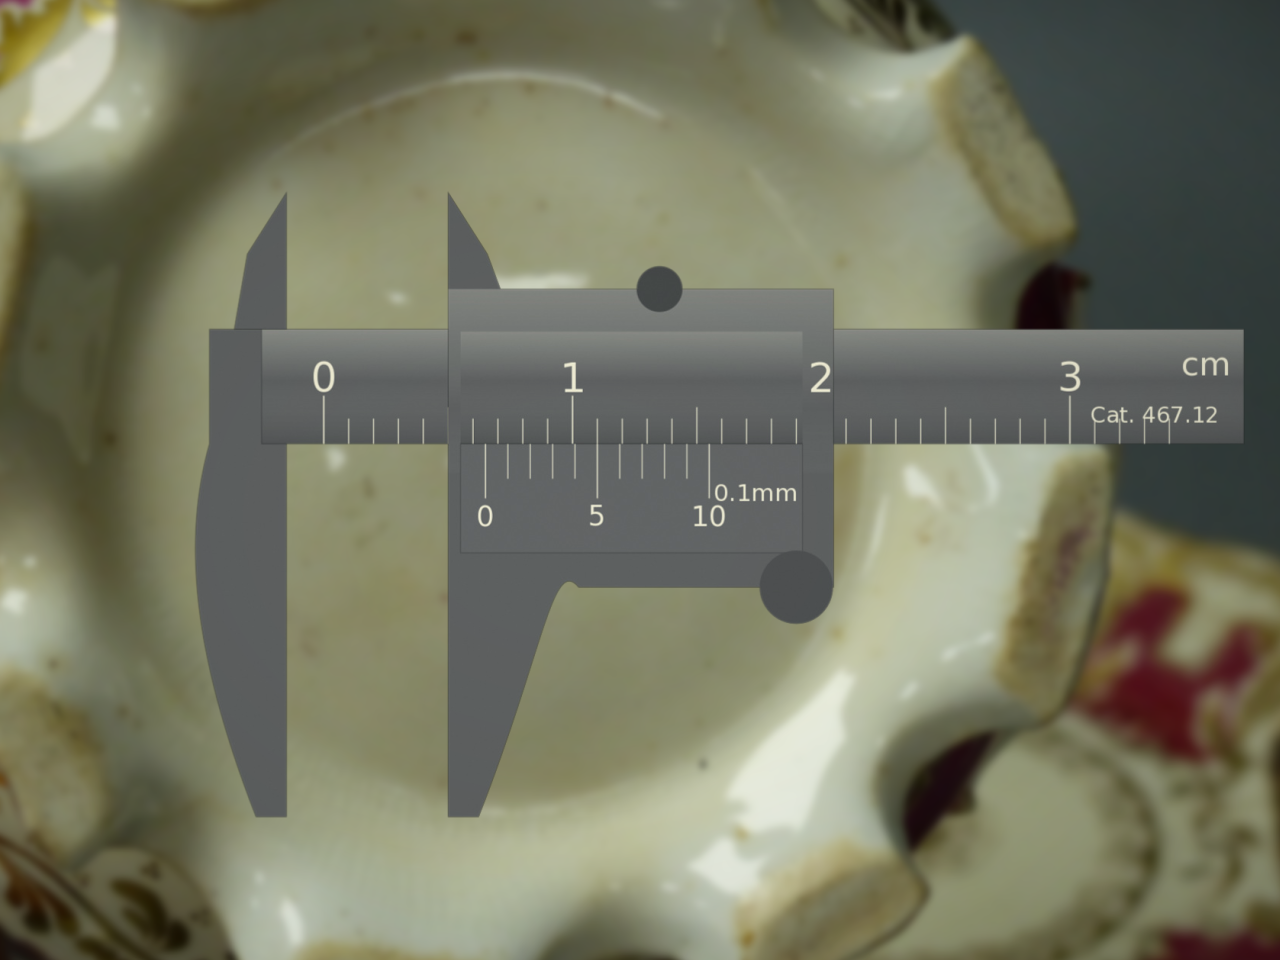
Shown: value=6.5 unit=mm
